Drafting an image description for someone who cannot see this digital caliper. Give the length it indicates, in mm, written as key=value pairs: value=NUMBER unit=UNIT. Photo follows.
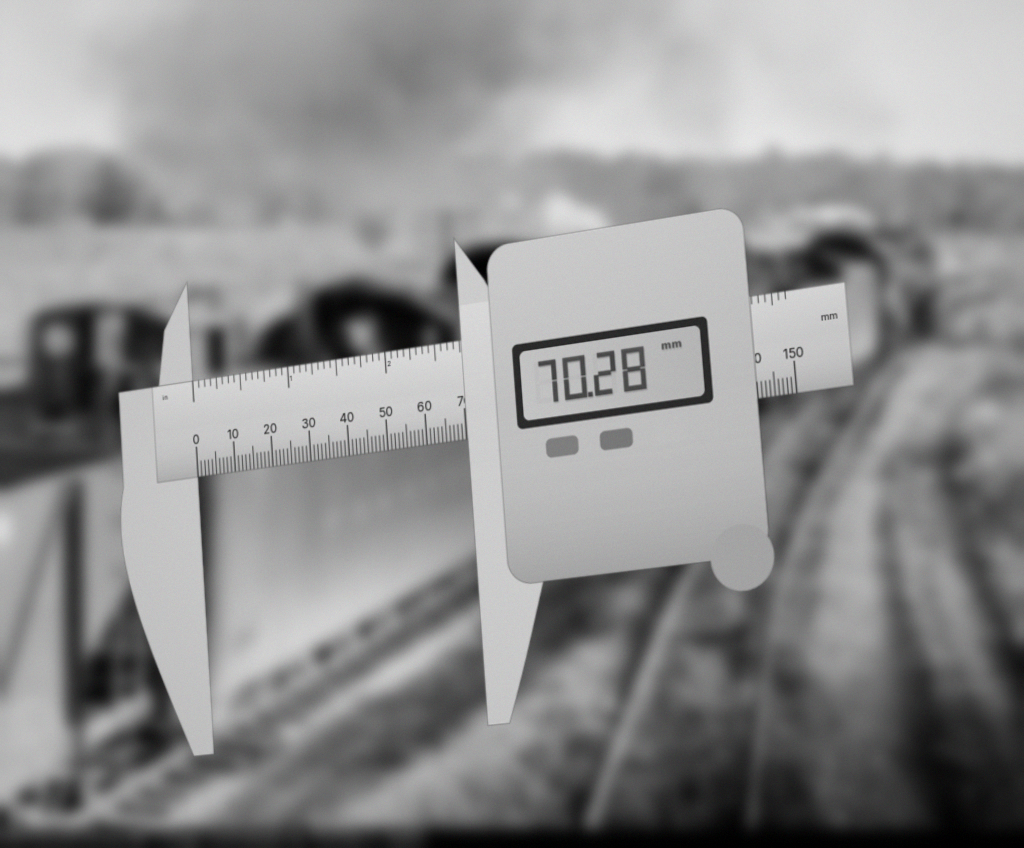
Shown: value=70.28 unit=mm
